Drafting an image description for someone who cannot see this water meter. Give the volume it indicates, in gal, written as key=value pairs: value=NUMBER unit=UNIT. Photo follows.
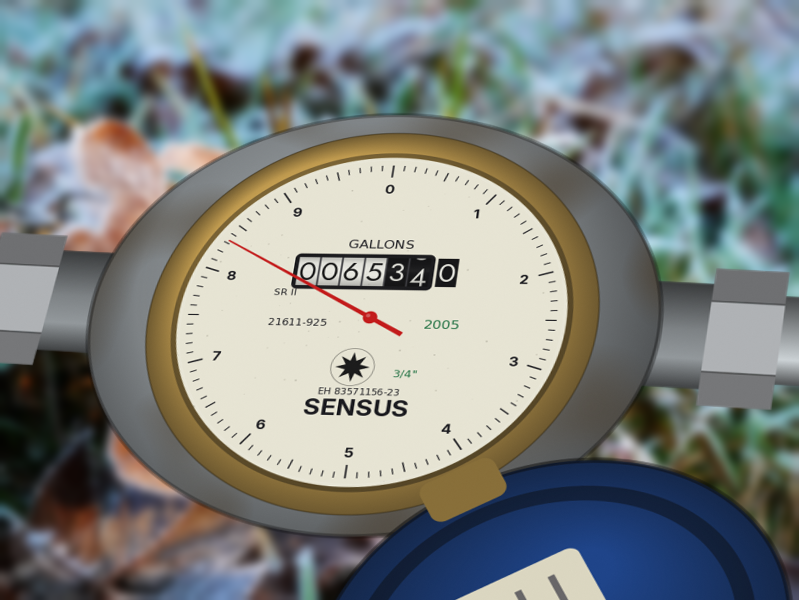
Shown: value=65338.3 unit=gal
